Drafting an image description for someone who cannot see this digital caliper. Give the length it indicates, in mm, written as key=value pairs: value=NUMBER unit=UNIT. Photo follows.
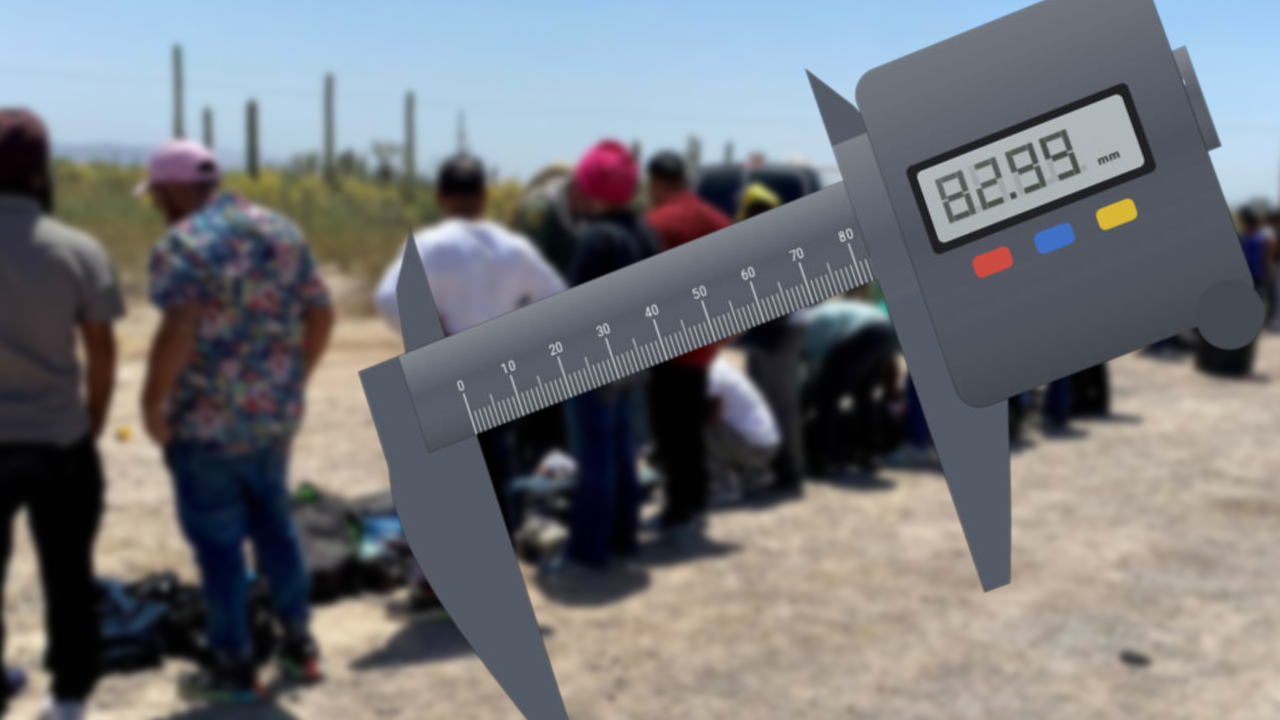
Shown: value=82.99 unit=mm
